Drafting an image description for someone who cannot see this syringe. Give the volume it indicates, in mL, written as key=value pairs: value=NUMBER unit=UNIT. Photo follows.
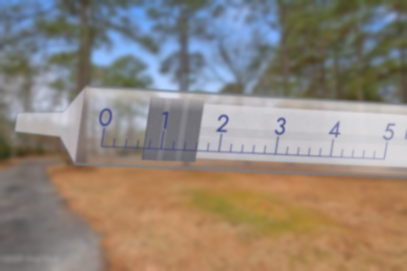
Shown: value=0.7 unit=mL
